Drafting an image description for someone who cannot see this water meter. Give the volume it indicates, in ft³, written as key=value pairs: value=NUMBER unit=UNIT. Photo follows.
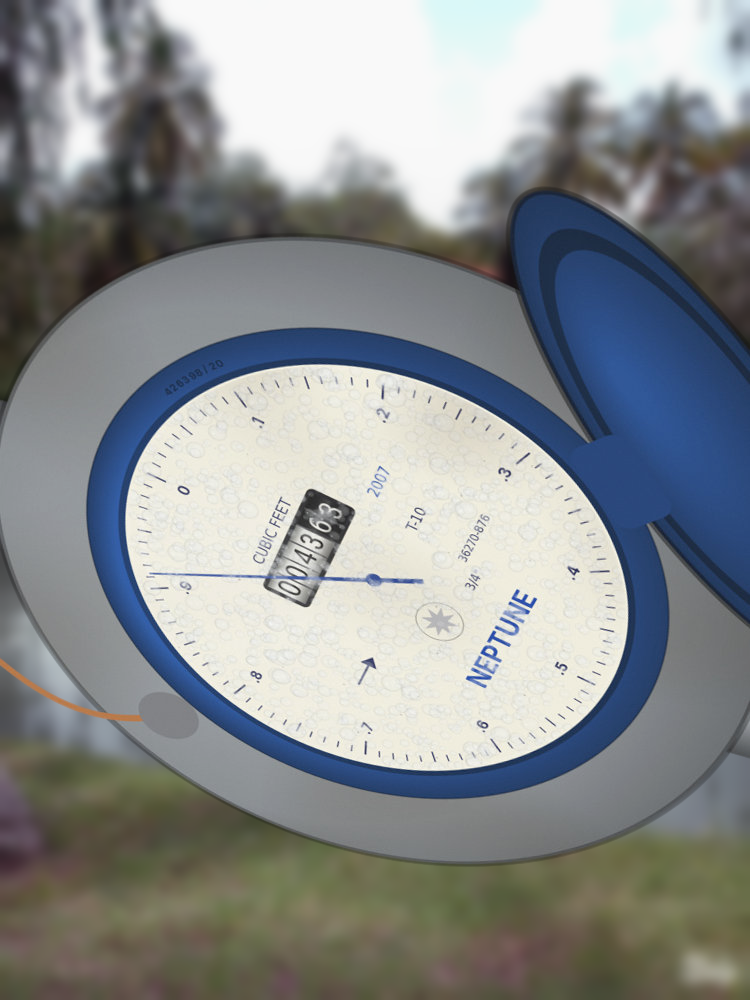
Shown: value=4362.91 unit=ft³
